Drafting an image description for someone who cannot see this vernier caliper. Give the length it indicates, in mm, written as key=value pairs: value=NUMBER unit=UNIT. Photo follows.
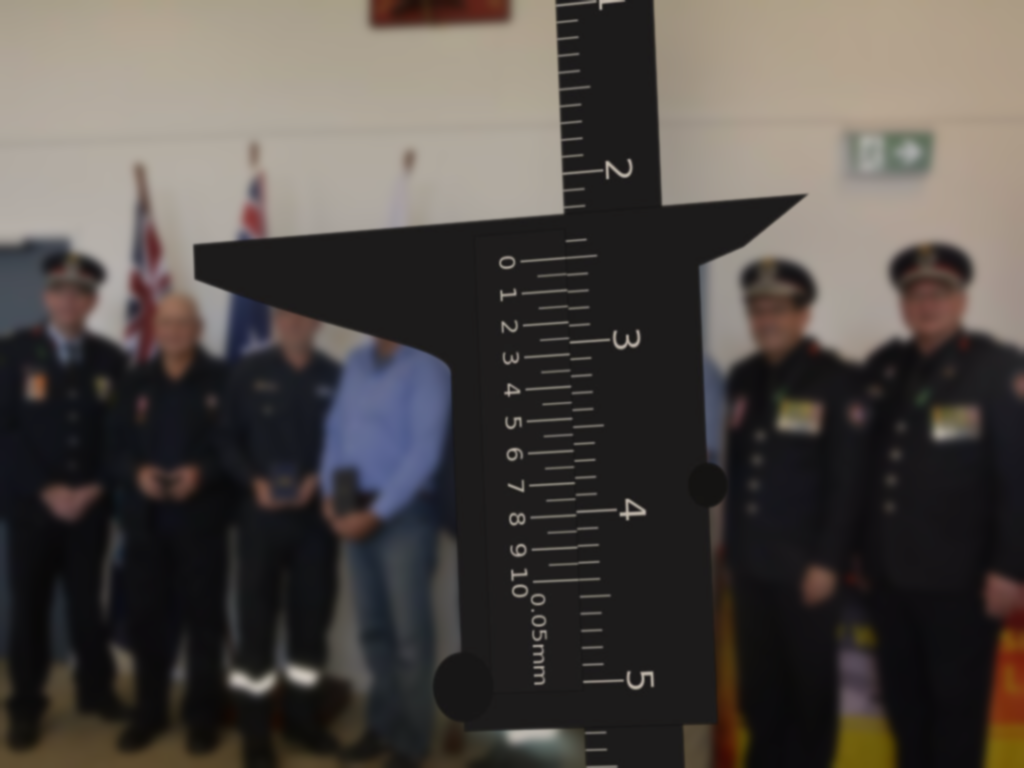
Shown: value=25.0 unit=mm
